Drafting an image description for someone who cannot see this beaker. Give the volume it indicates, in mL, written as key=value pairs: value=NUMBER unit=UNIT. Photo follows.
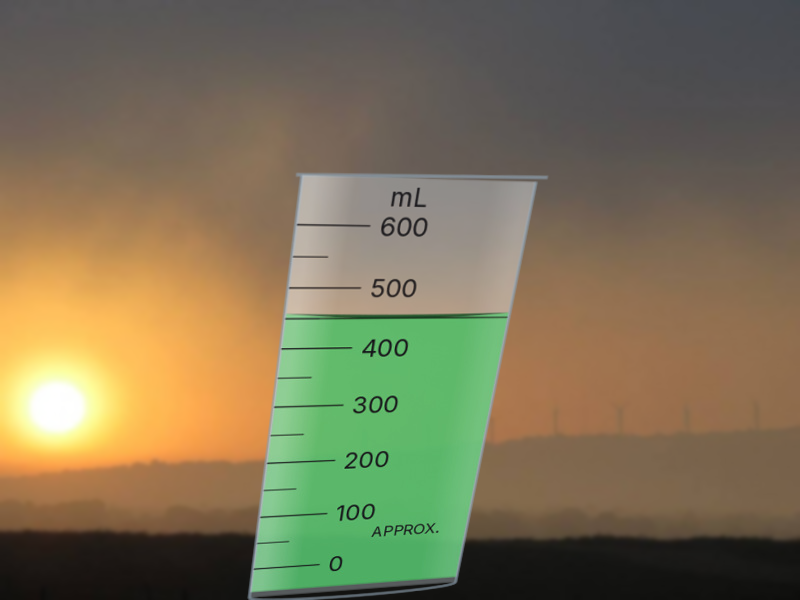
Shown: value=450 unit=mL
